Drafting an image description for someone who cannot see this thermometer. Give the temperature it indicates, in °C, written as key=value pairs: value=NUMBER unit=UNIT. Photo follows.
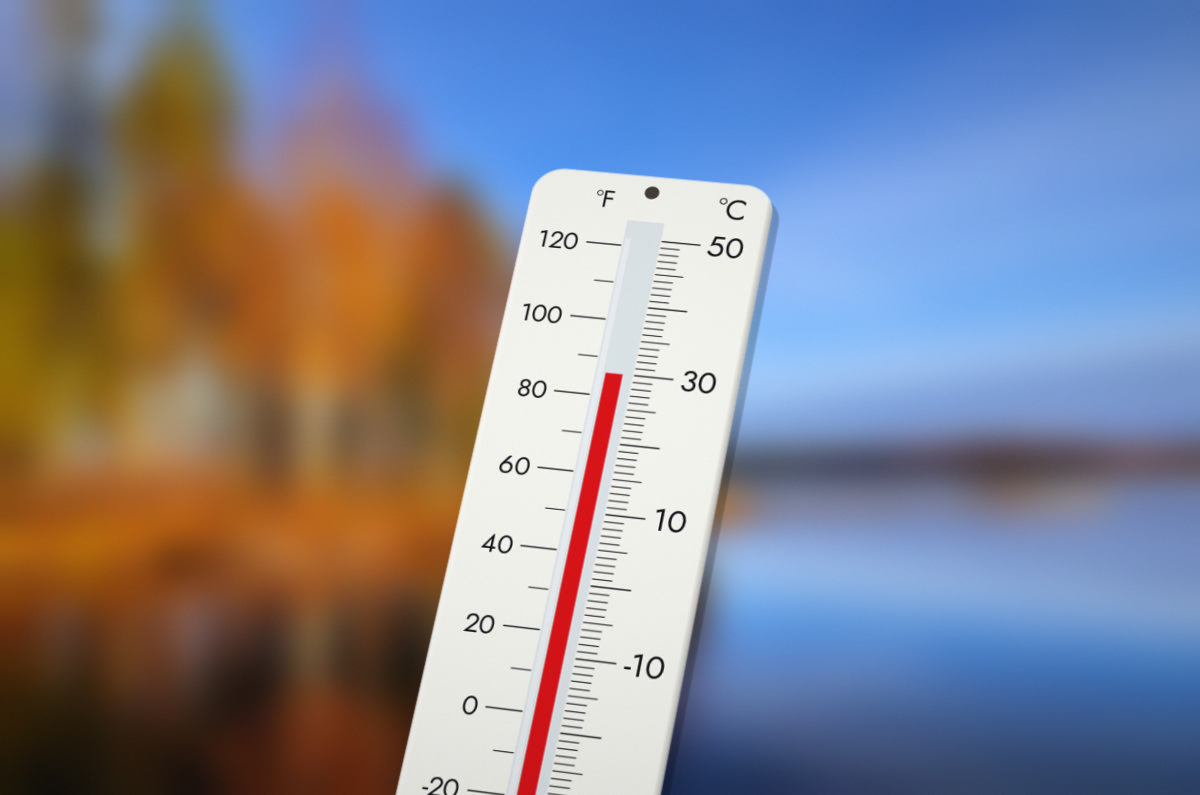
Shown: value=30 unit=°C
